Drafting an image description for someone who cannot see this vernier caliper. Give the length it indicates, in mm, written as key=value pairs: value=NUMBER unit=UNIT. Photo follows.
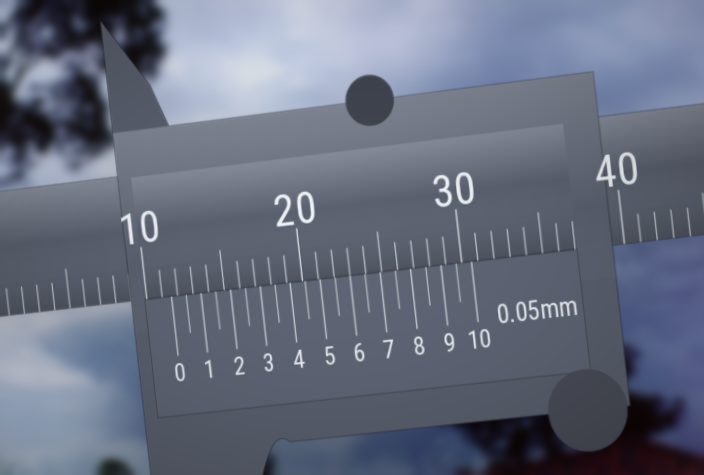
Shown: value=11.6 unit=mm
